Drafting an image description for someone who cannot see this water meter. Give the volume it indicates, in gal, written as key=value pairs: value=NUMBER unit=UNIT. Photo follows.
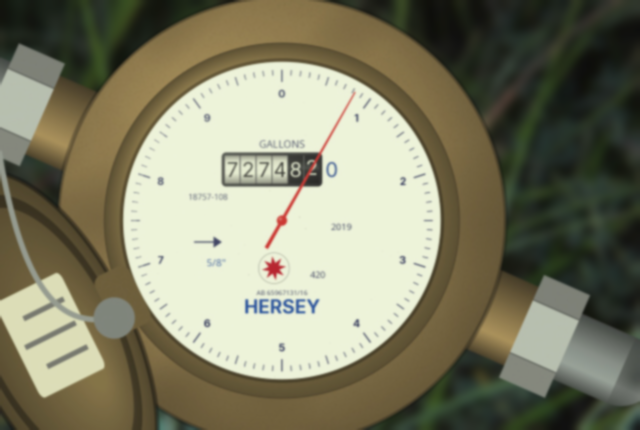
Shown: value=7274820.8 unit=gal
